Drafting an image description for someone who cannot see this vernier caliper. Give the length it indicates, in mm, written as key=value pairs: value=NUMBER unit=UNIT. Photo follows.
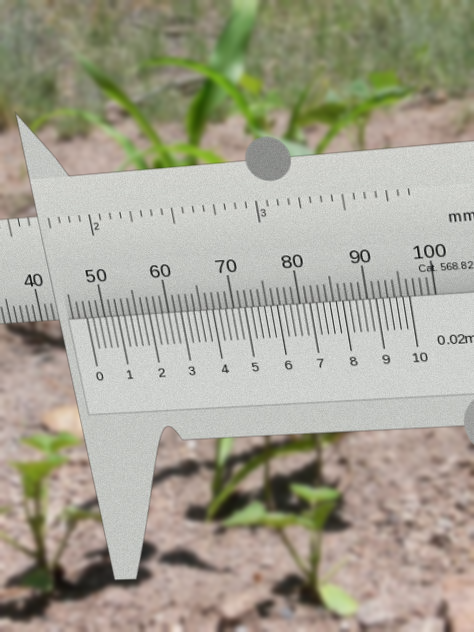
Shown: value=47.2 unit=mm
